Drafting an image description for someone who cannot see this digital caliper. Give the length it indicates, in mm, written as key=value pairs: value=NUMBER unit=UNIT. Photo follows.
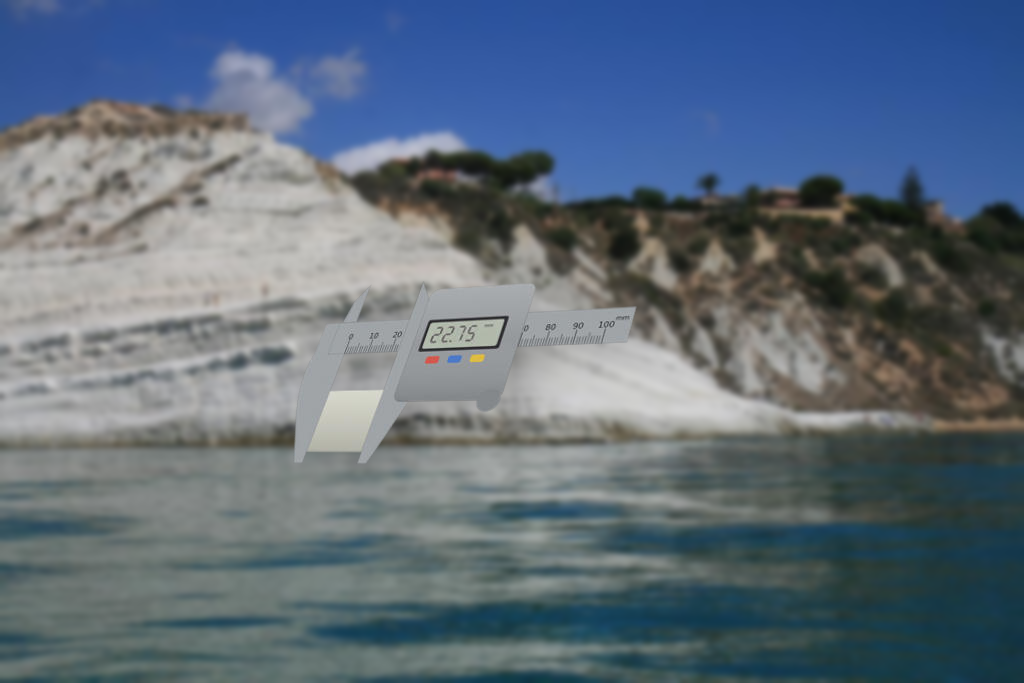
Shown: value=22.75 unit=mm
